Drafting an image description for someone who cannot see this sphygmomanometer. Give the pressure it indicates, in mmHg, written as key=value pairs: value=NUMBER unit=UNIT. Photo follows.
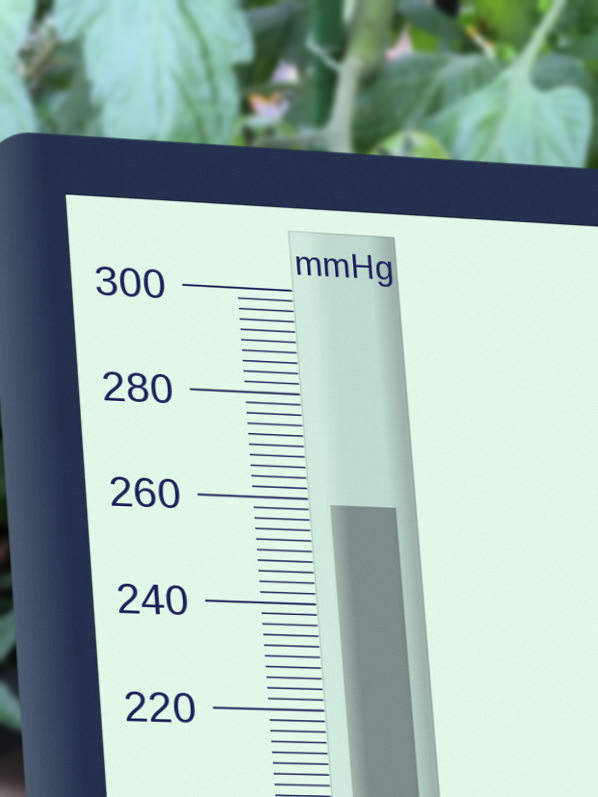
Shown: value=259 unit=mmHg
